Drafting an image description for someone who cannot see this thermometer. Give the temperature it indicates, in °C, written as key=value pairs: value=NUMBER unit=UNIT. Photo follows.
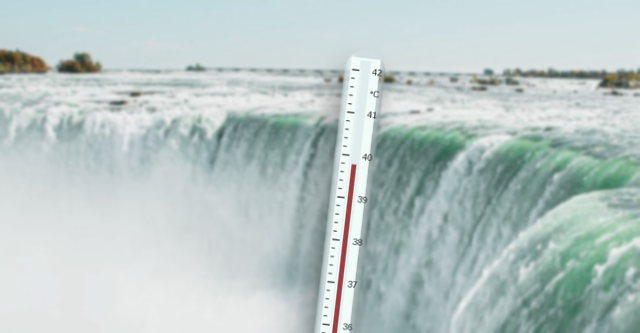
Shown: value=39.8 unit=°C
